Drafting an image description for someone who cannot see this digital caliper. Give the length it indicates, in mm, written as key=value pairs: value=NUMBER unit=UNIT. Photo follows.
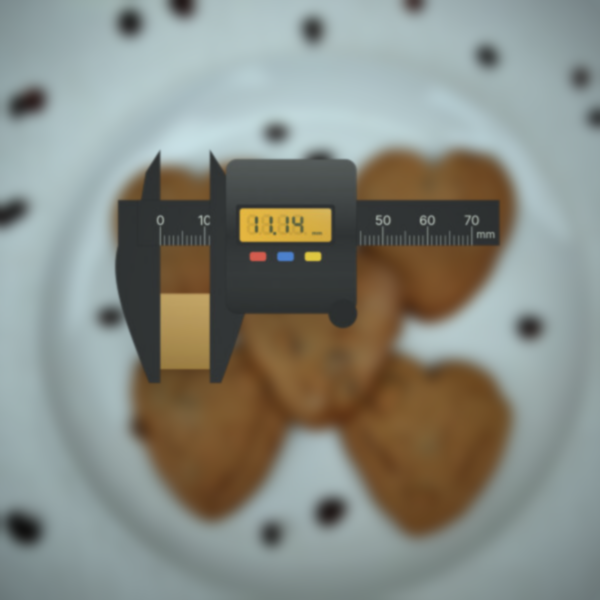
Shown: value=11.14 unit=mm
